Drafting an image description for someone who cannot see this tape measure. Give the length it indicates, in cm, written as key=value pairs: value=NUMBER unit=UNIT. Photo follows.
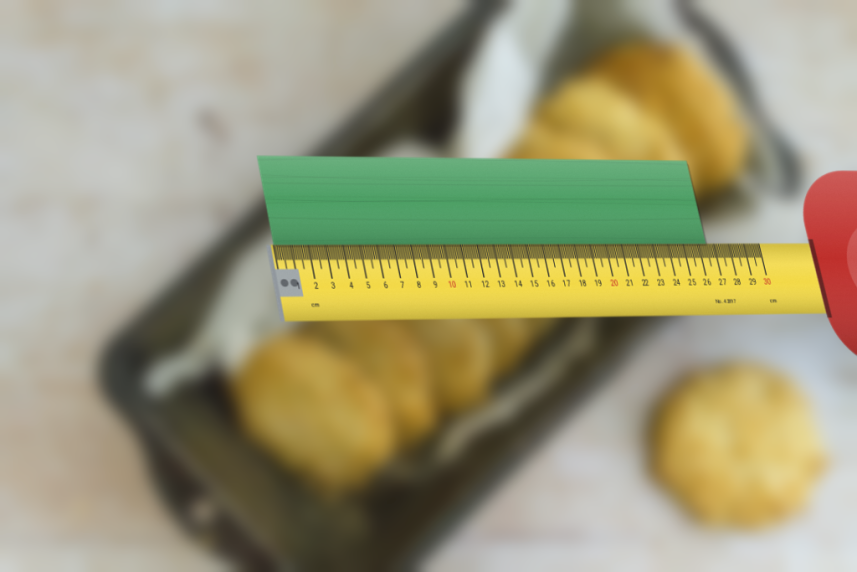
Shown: value=26.5 unit=cm
